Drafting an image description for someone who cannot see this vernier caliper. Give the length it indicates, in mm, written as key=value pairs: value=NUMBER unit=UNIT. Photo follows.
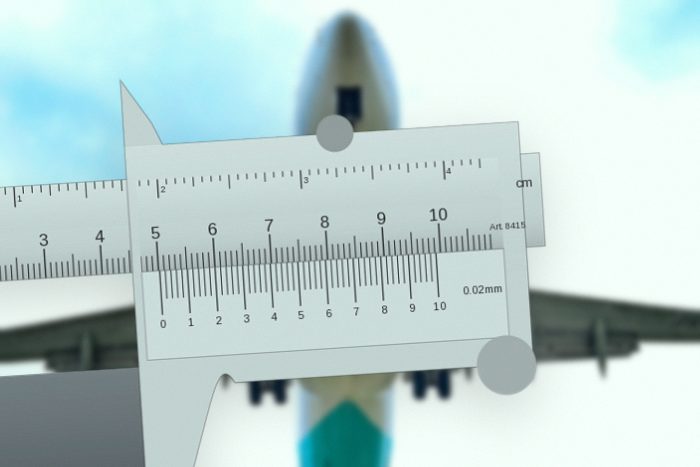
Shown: value=50.2 unit=mm
